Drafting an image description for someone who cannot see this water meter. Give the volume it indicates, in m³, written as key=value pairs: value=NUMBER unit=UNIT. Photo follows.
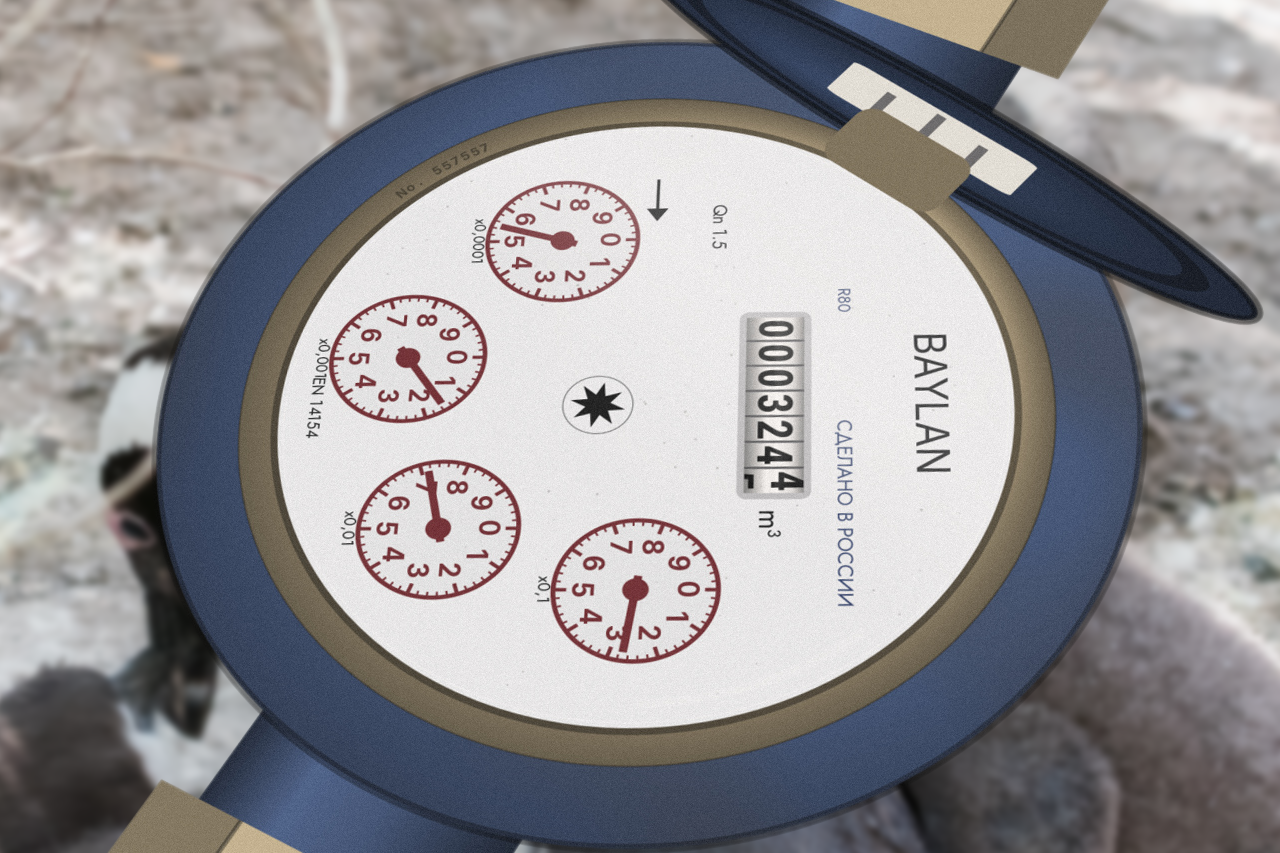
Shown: value=3244.2715 unit=m³
